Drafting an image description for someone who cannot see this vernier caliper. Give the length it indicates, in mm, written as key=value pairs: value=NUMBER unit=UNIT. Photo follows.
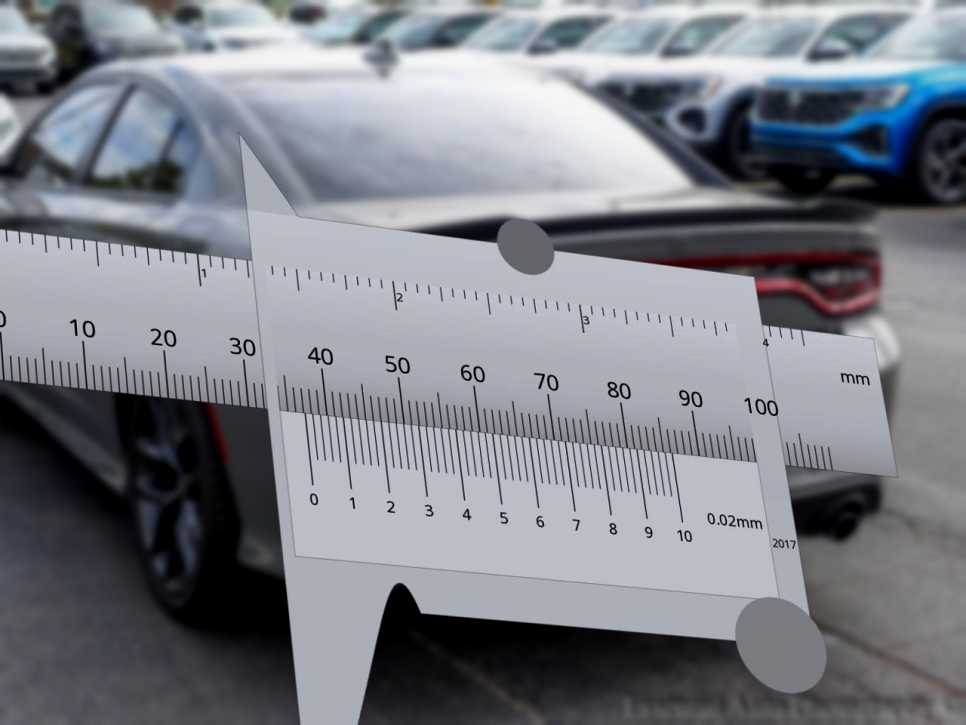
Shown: value=37.2 unit=mm
